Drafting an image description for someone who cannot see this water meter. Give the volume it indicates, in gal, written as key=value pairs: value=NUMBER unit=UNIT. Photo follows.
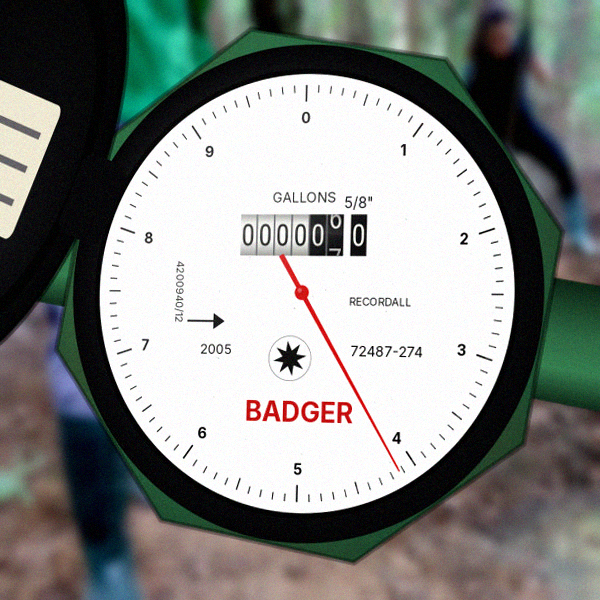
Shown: value=64.1 unit=gal
